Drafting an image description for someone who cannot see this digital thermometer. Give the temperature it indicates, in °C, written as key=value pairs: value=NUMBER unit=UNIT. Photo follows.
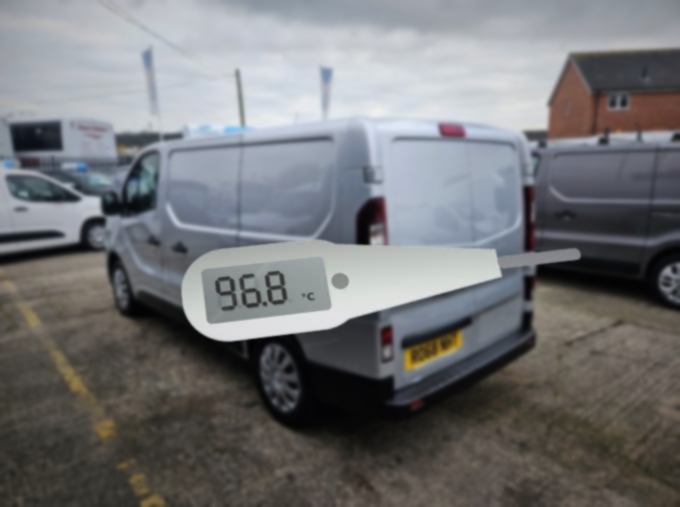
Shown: value=96.8 unit=°C
